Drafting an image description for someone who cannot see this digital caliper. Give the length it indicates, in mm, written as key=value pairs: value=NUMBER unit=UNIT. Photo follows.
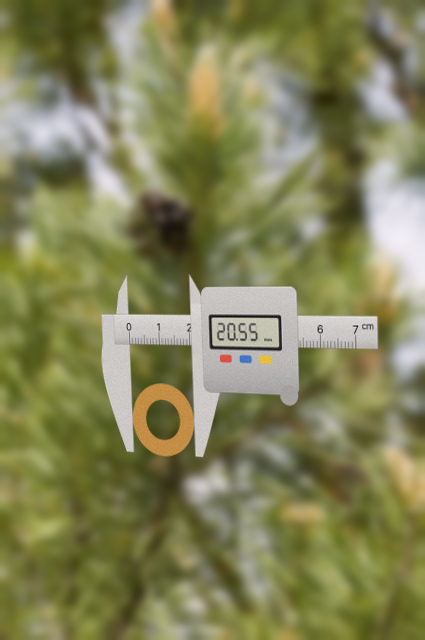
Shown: value=20.55 unit=mm
